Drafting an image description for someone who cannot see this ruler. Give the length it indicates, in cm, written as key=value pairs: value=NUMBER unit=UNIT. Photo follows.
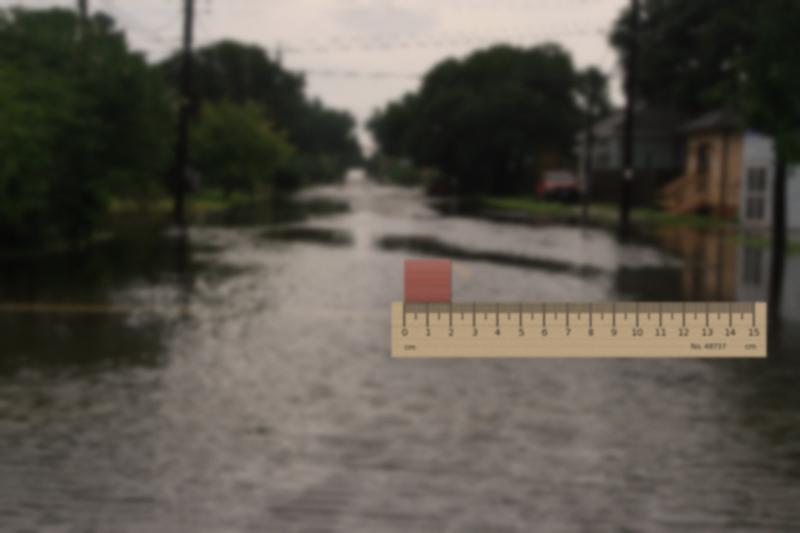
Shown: value=2 unit=cm
